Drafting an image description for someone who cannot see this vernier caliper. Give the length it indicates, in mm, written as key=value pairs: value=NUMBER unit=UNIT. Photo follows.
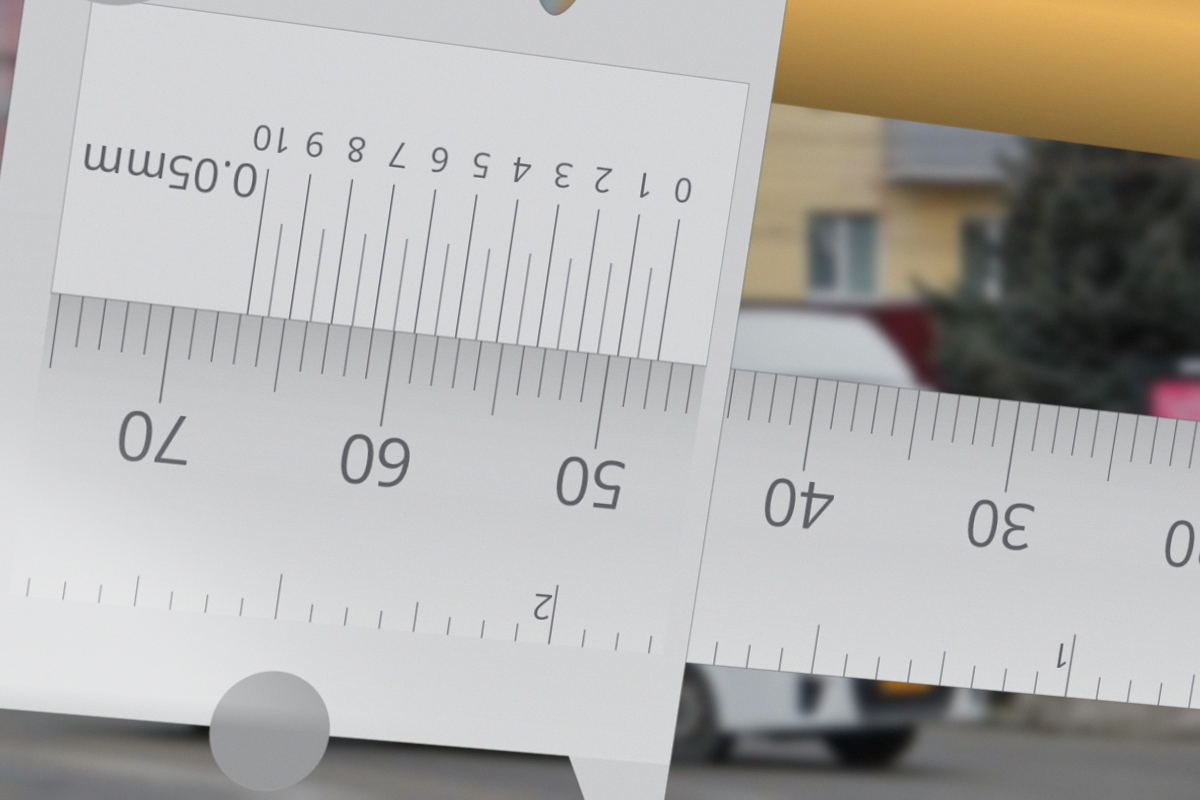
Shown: value=47.7 unit=mm
